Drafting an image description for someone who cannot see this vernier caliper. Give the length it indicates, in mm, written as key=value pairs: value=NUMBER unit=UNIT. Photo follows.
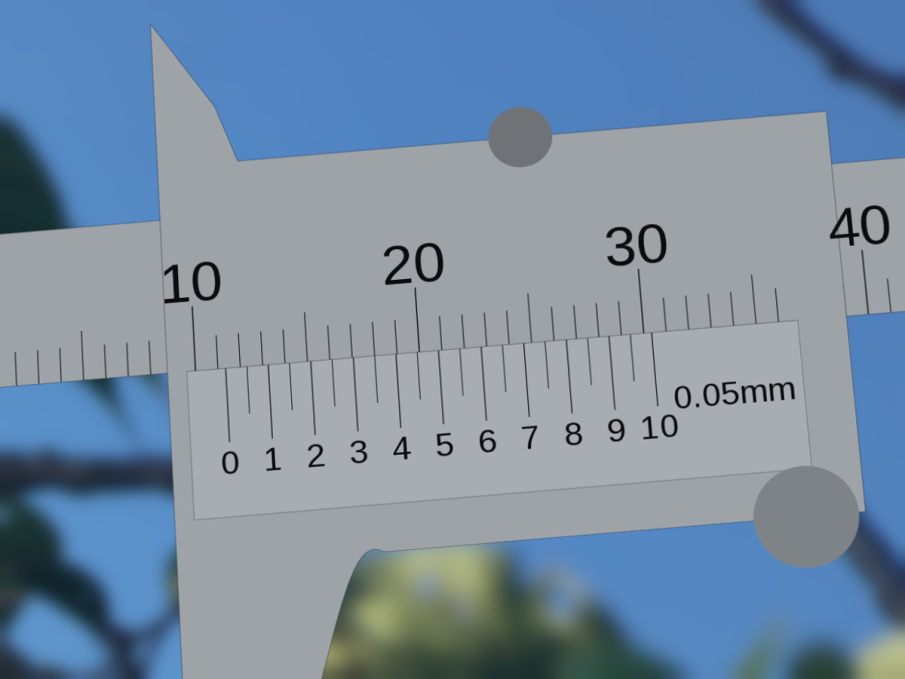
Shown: value=11.35 unit=mm
